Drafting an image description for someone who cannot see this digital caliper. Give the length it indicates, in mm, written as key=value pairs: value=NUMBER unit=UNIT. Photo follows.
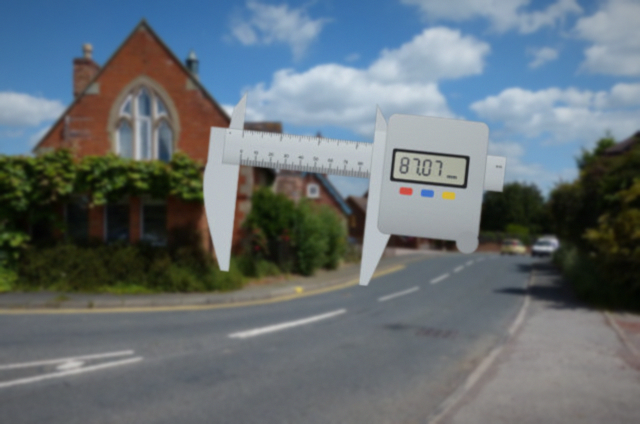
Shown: value=87.07 unit=mm
